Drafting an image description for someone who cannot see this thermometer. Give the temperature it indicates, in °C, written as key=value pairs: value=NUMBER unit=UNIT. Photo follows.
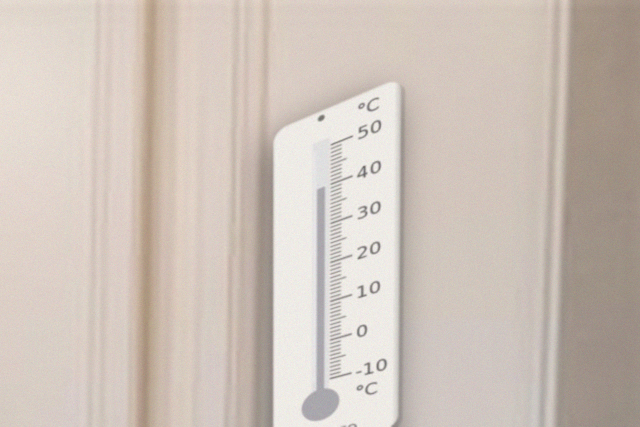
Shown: value=40 unit=°C
